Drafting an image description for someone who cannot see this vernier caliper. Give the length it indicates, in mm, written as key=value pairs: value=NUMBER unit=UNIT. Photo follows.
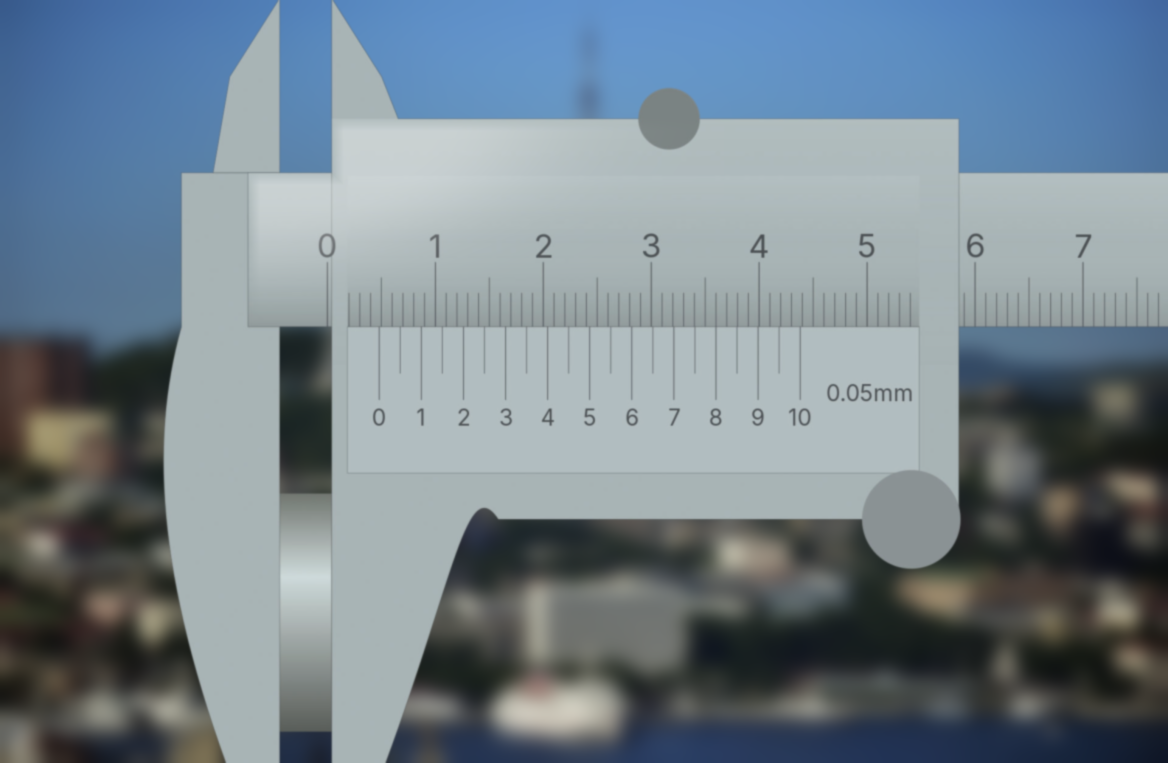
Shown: value=4.8 unit=mm
